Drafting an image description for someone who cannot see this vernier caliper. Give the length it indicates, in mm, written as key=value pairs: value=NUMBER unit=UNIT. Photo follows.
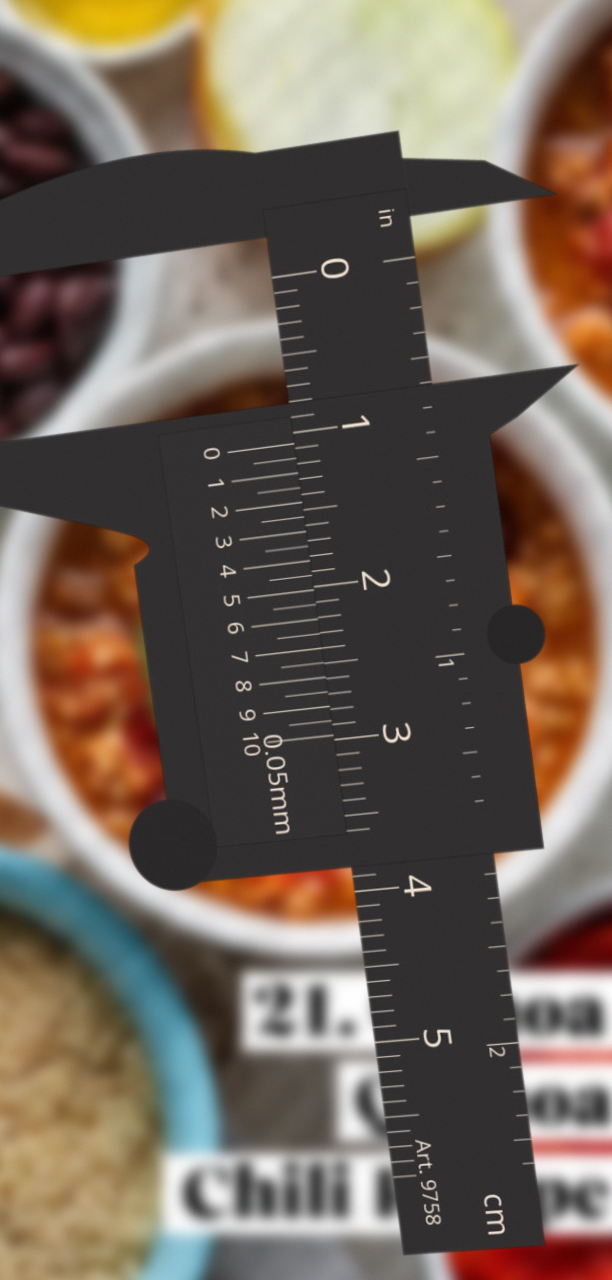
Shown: value=10.7 unit=mm
